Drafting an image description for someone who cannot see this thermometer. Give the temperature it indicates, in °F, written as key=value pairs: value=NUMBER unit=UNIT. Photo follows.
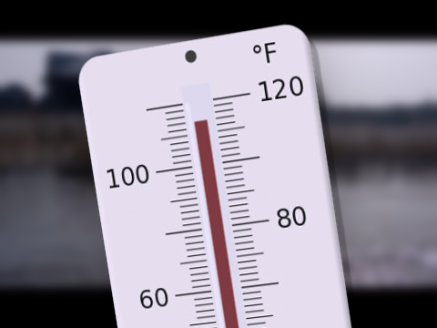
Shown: value=114 unit=°F
